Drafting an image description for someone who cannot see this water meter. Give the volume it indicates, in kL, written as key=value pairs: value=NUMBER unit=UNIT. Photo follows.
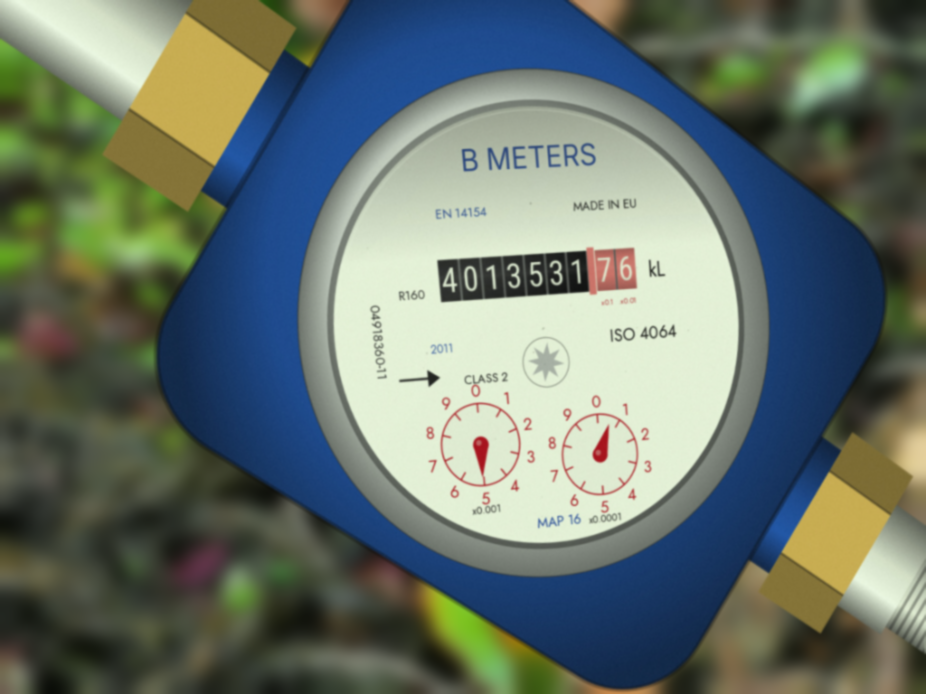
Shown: value=4013531.7650 unit=kL
